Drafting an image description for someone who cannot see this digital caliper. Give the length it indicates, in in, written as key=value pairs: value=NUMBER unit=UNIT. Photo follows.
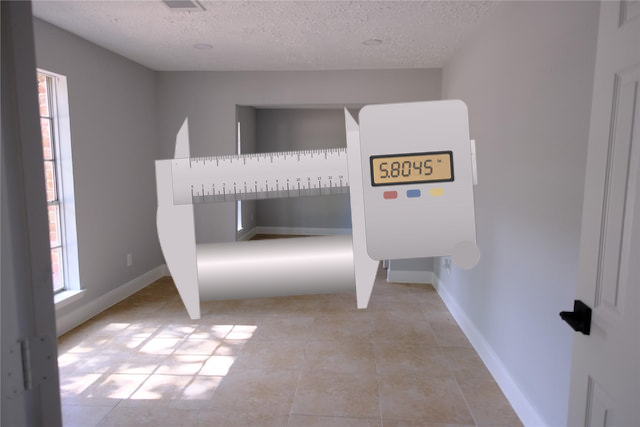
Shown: value=5.8045 unit=in
